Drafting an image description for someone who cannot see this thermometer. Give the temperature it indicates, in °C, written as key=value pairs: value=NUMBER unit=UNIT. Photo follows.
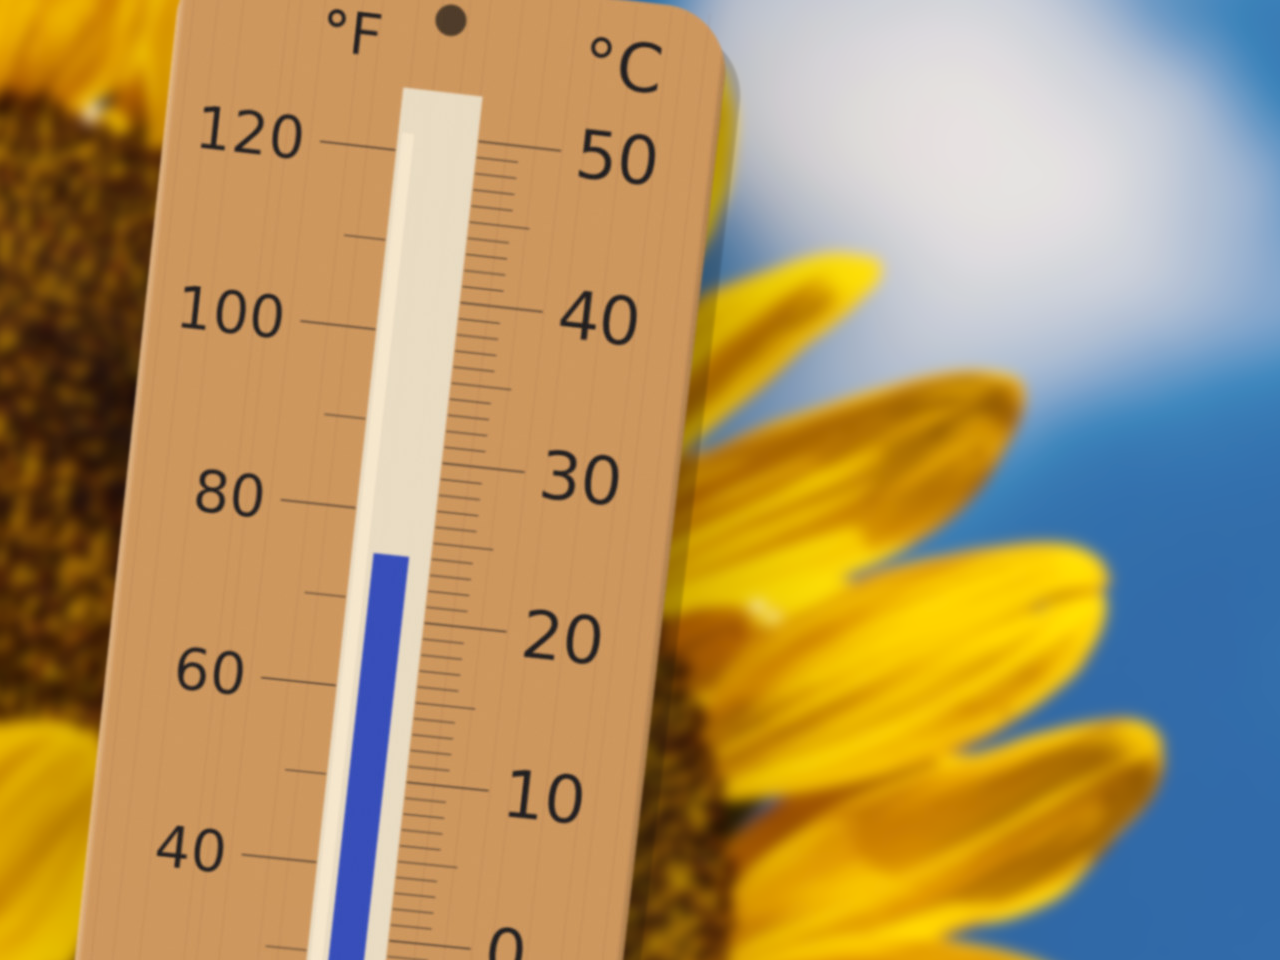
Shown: value=24 unit=°C
